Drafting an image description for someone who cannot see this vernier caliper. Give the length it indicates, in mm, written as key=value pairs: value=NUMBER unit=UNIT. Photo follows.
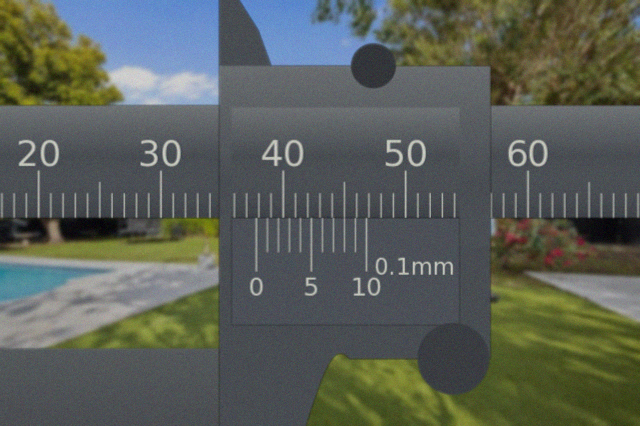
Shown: value=37.8 unit=mm
